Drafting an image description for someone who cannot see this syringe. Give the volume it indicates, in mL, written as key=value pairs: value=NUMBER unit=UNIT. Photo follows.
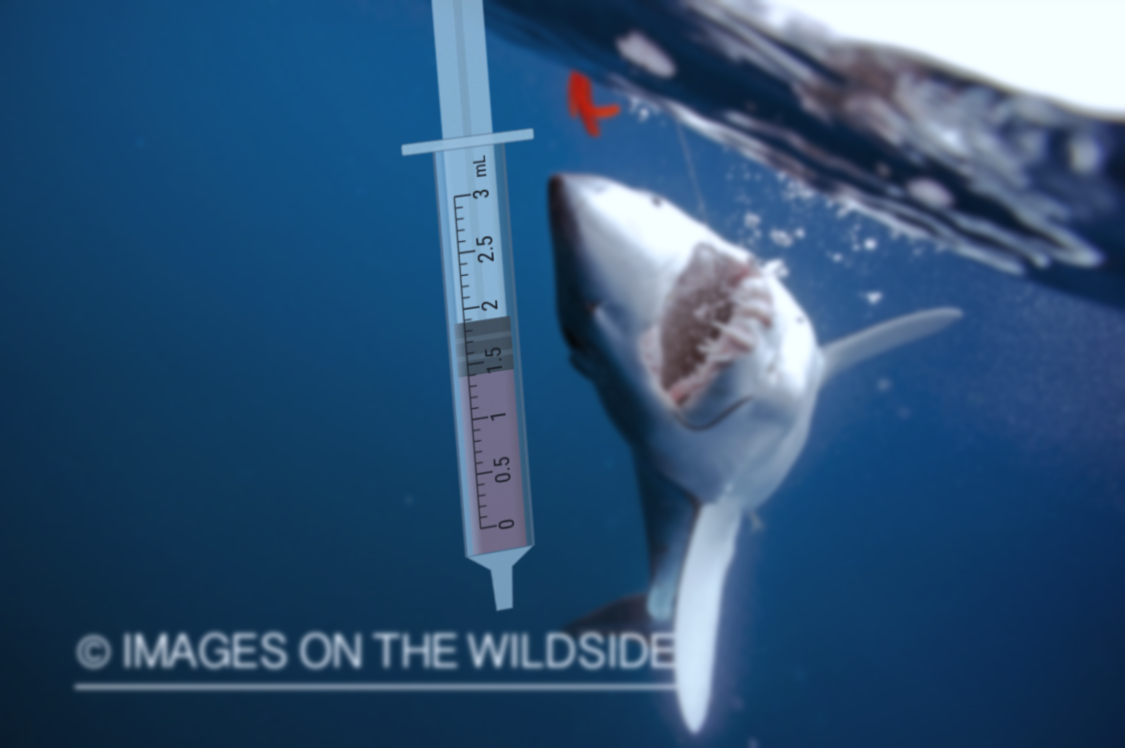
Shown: value=1.4 unit=mL
